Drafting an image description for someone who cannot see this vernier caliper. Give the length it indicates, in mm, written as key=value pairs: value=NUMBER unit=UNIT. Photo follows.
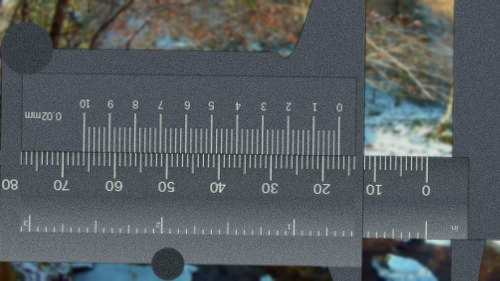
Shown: value=17.0 unit=mm
